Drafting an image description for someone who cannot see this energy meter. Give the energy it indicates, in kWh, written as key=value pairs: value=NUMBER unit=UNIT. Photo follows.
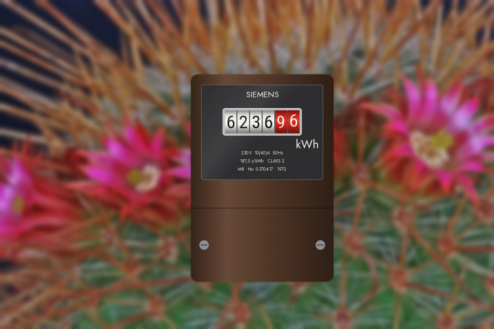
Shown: value=6236.96 unit=kWh
